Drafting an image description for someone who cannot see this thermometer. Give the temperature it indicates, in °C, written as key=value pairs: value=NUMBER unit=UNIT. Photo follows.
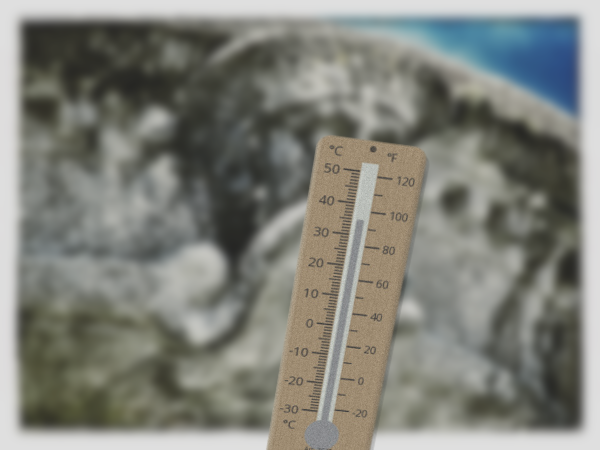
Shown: value=35 unit=°C
